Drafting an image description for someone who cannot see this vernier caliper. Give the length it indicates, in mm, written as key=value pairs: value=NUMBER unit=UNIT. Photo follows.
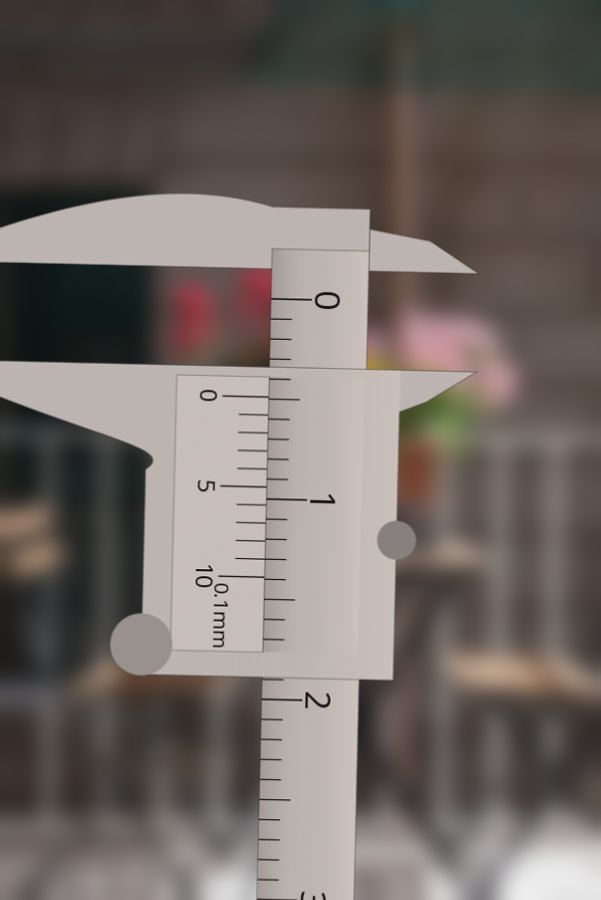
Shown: value=4.9 unit=mm
